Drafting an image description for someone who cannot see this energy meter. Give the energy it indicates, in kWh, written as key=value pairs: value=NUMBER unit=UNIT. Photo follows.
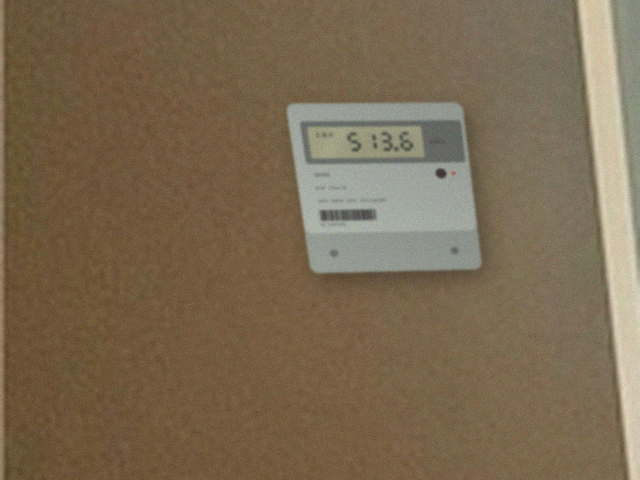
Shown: value=513.6 unit=kWh
